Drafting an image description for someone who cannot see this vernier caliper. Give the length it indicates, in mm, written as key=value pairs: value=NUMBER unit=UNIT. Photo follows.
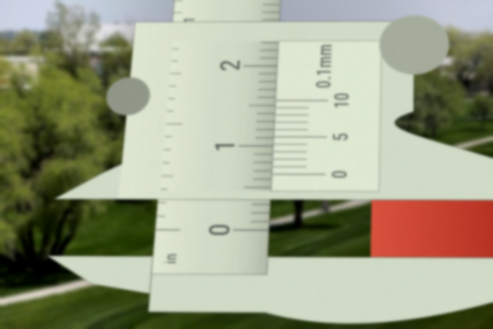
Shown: value=6.6 unit=mm
